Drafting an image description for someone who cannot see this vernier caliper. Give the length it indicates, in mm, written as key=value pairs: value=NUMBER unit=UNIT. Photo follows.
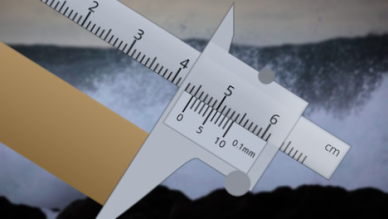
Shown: value=44.8 unit=mm
